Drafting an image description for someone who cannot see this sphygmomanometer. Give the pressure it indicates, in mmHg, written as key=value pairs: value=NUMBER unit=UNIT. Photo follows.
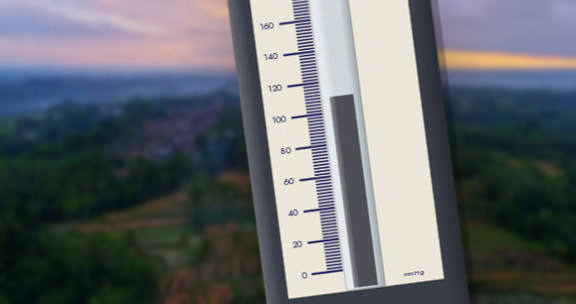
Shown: value=110 unit=mmHg
